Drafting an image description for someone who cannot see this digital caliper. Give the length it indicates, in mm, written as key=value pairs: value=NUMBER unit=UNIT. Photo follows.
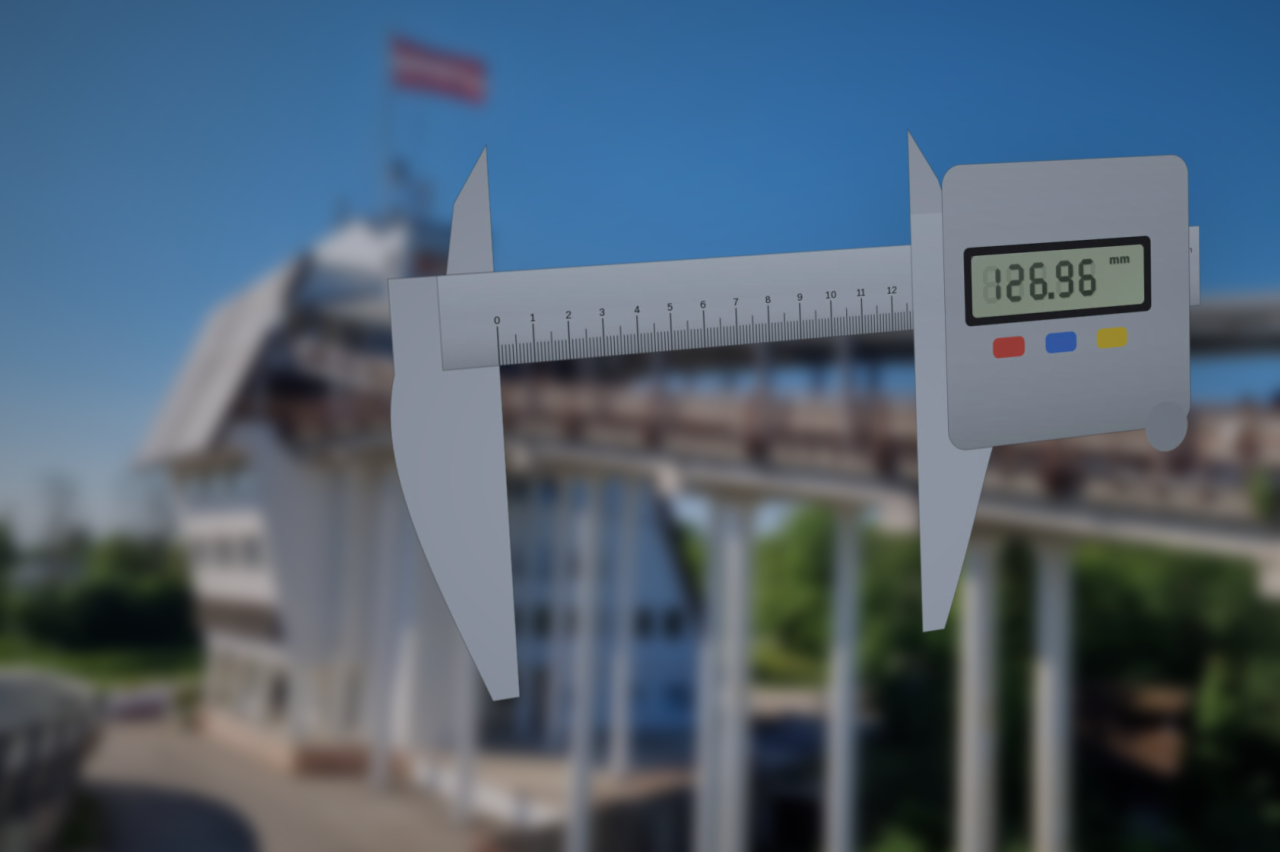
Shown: value=126.96 unit=mm
